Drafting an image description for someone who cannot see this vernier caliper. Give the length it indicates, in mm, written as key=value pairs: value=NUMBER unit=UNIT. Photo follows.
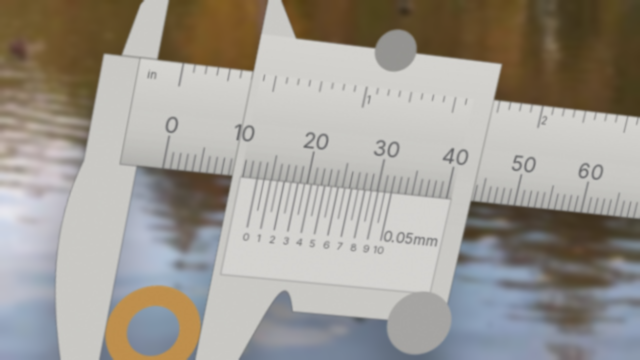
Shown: value=13.0 unit=mm
